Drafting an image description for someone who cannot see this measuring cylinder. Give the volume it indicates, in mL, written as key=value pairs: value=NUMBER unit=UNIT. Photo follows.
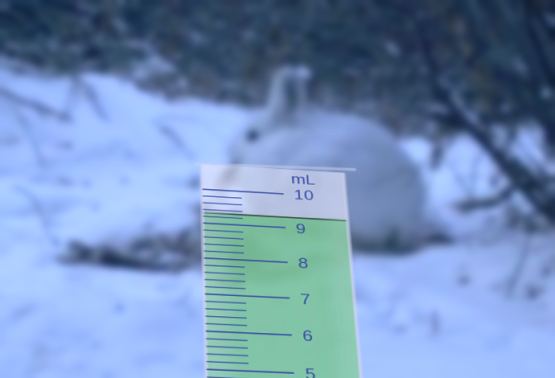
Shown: value=9.3 unit=mL
